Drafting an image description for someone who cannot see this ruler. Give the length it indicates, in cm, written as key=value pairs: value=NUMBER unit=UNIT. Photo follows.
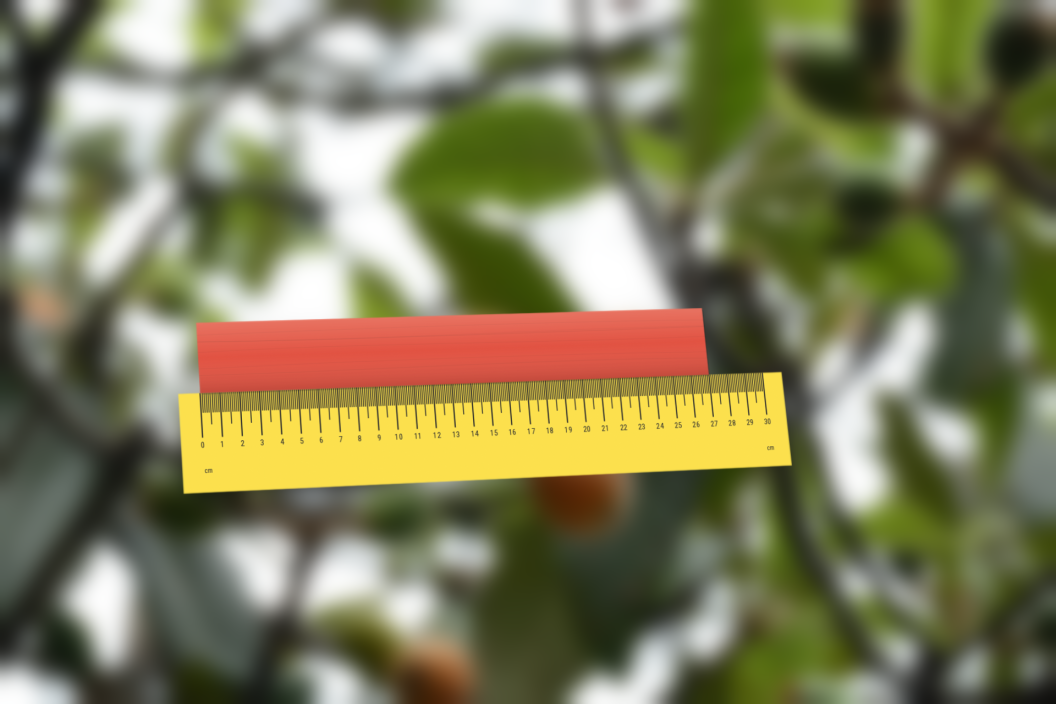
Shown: value=27 unit=cm
